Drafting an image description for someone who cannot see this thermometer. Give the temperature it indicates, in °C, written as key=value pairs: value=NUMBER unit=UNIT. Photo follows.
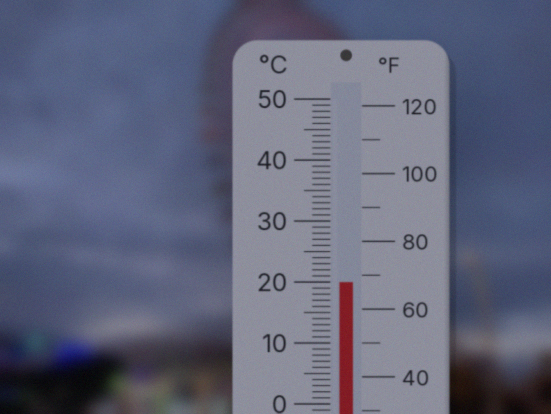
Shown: value=20 unit=°C
